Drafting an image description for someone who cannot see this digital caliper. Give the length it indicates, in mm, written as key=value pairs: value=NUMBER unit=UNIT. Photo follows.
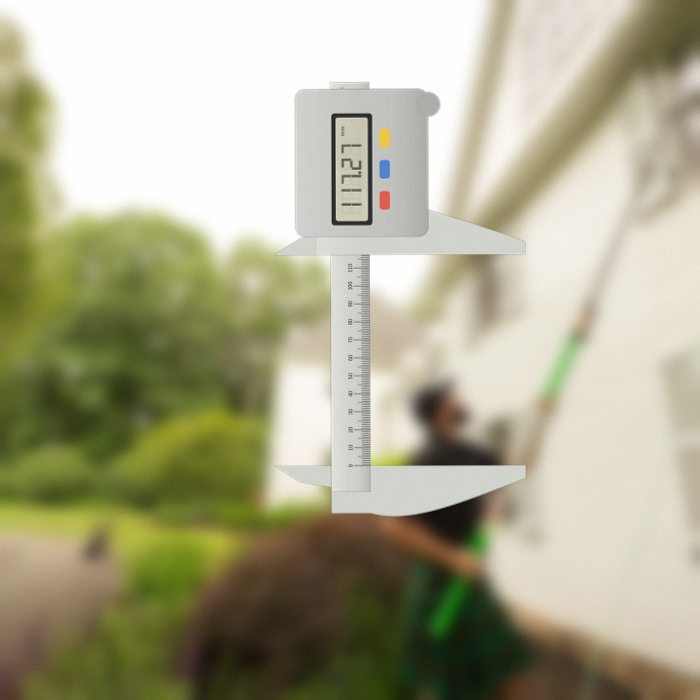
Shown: value=117.27 unit=mm
